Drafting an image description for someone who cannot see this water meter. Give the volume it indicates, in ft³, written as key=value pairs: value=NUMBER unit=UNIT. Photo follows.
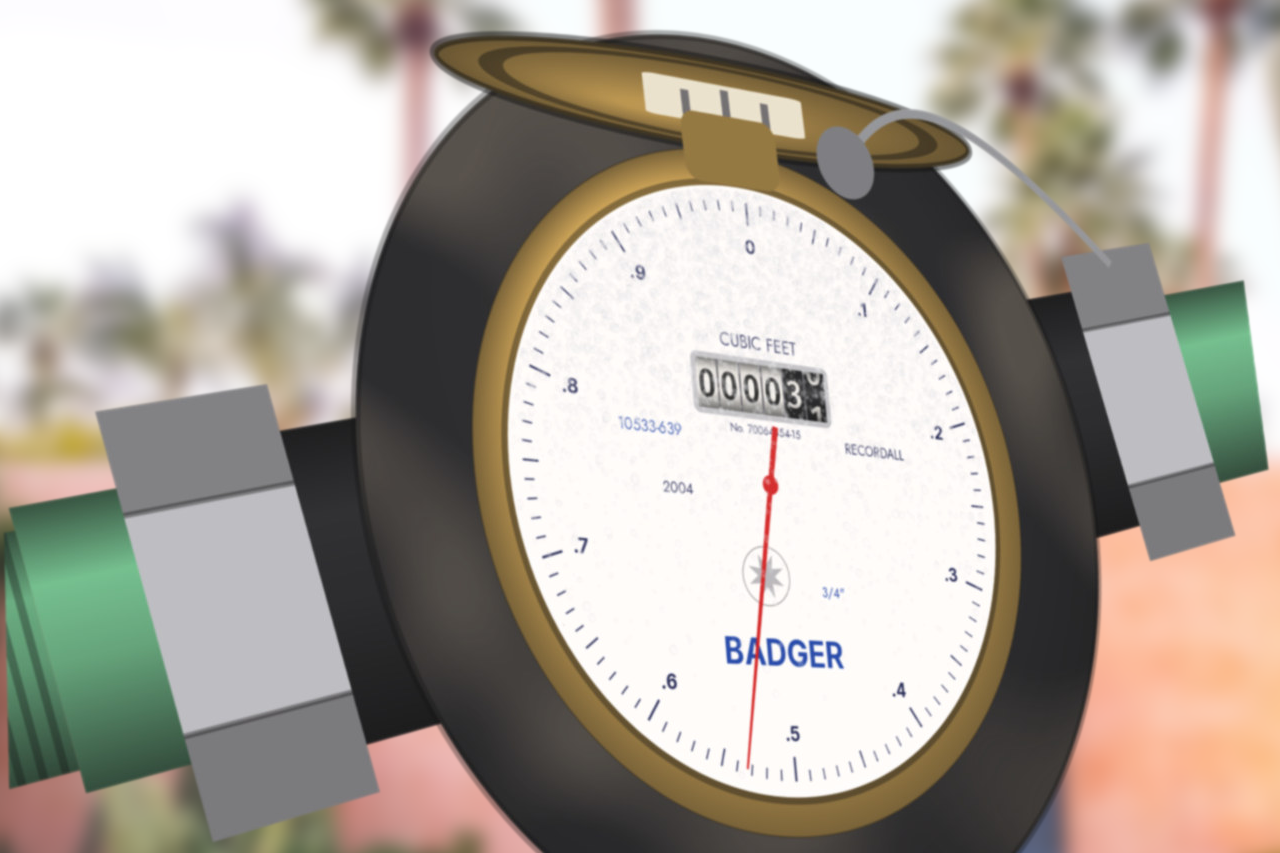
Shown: value=30.53 unit=ft³
